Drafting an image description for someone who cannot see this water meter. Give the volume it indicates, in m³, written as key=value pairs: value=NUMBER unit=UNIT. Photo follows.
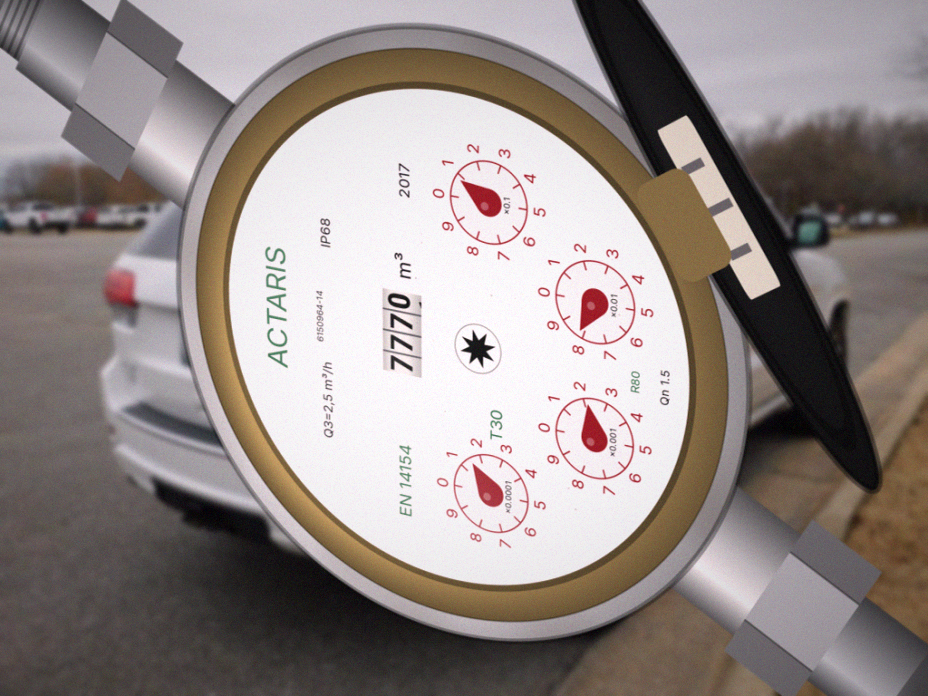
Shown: value=7770.0821 unit=m³
